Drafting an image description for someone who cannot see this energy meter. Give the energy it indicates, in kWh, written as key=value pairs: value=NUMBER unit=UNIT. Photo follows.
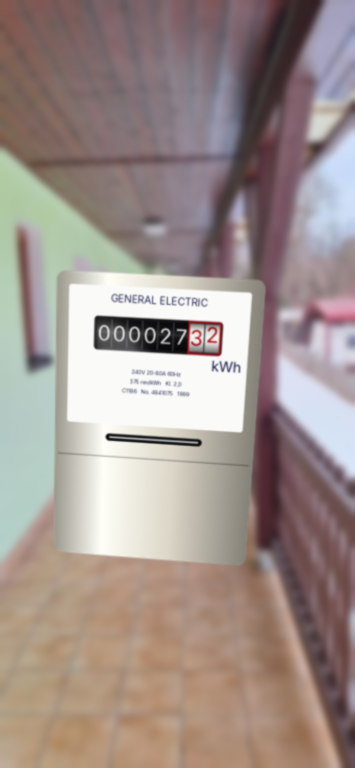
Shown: value=27.32 unit=kWh
